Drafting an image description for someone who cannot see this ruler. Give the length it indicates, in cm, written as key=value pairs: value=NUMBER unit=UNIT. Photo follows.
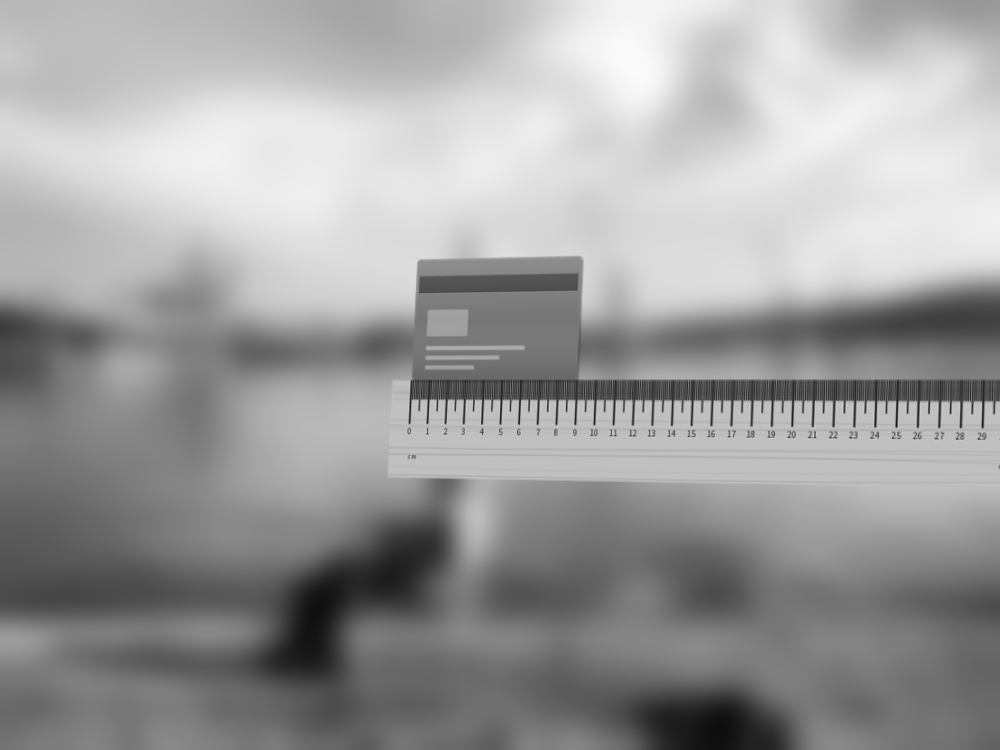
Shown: value=9 unit=cm
